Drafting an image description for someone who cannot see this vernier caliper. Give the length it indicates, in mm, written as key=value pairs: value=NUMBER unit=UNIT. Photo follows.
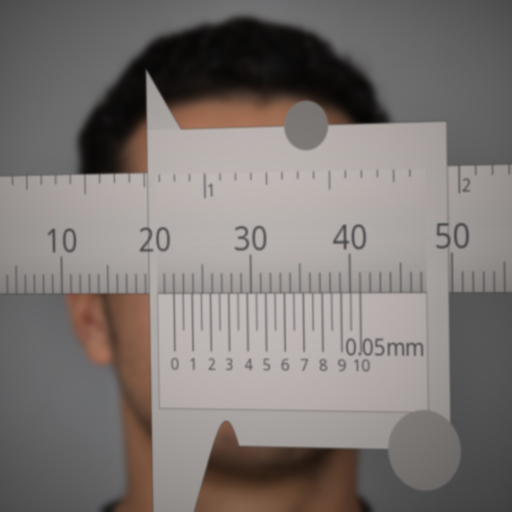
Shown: value=22.0 unit=mm
